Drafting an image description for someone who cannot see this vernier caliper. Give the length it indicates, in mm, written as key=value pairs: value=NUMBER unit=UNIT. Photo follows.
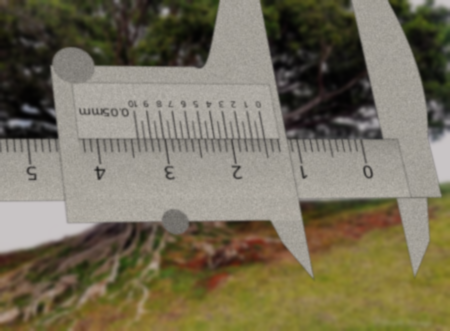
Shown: value=15.0 unit=mm
